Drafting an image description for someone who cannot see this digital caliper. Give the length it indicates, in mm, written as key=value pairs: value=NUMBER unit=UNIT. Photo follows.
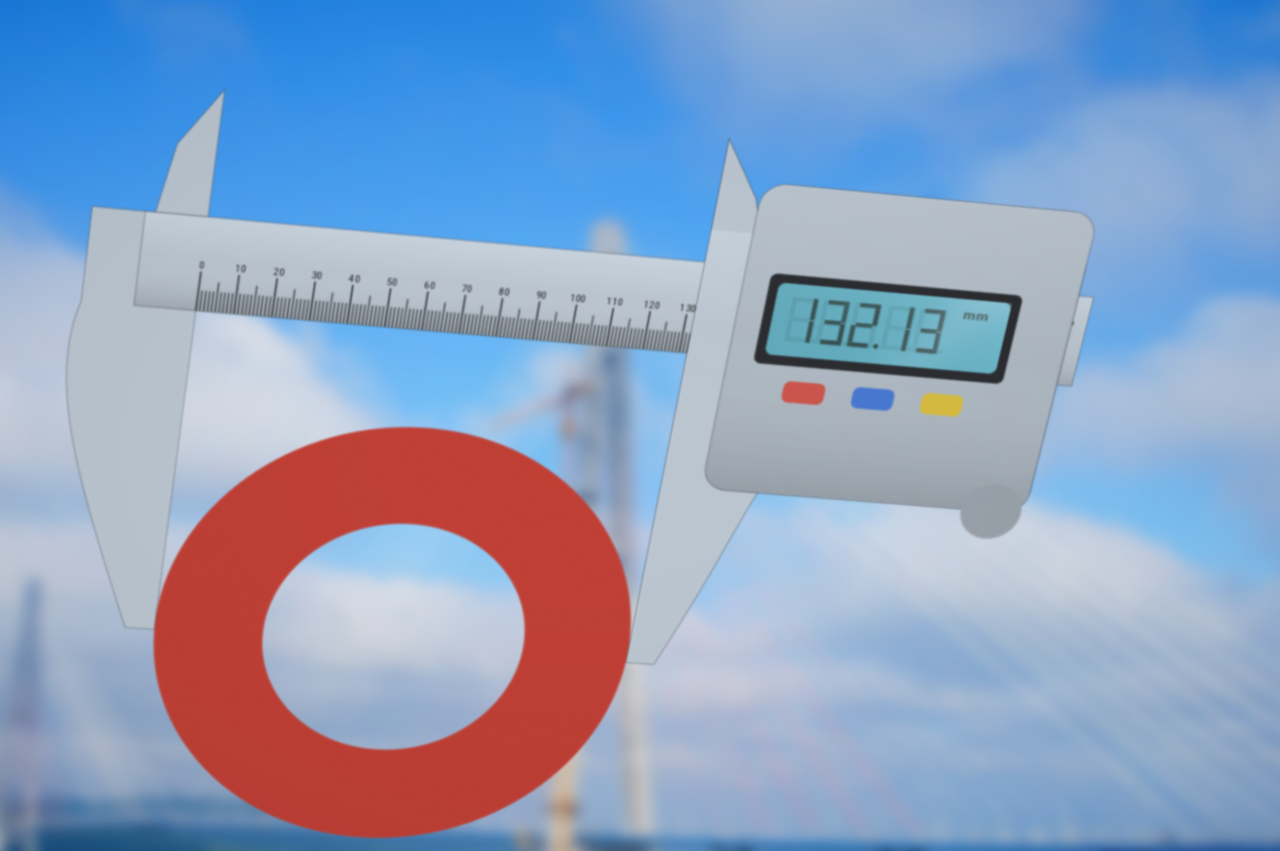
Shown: value=132.13 unit=mm
